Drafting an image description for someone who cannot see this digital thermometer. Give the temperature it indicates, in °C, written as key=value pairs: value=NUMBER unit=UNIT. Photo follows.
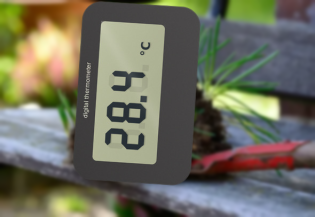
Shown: value=28.4 unit=°C
